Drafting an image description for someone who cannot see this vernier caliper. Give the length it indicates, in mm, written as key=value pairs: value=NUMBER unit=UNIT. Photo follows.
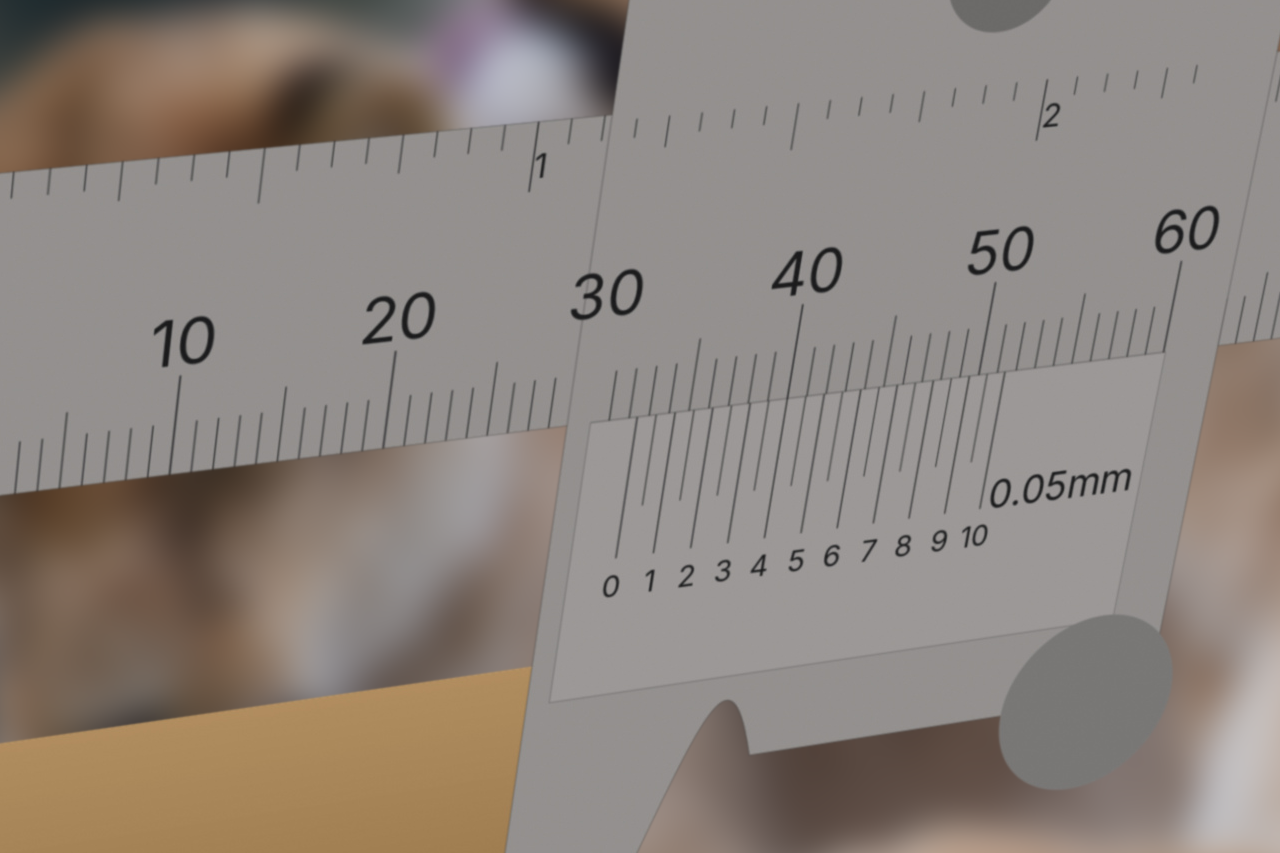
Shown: value=32.4 unit=mm
